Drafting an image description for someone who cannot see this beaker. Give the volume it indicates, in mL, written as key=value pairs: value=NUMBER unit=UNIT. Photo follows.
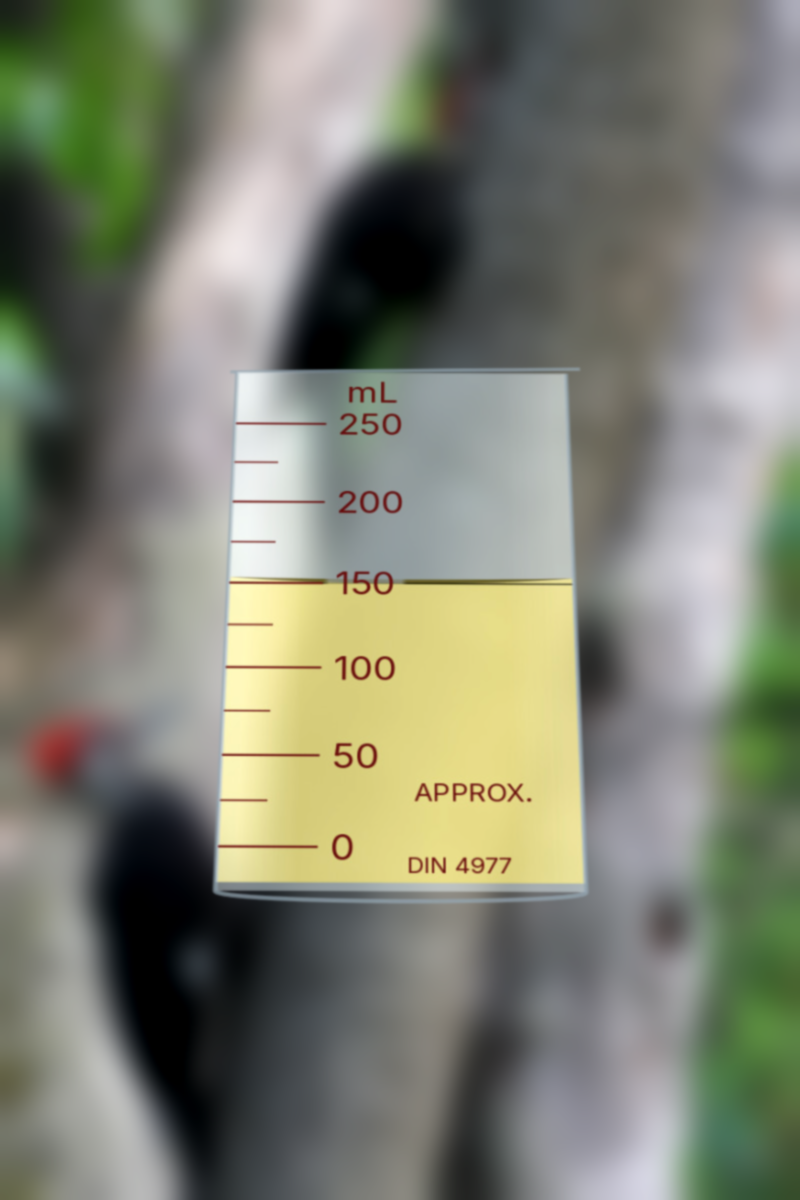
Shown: value=150 unit=mL
